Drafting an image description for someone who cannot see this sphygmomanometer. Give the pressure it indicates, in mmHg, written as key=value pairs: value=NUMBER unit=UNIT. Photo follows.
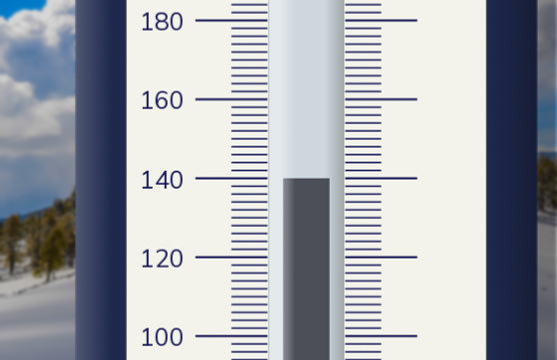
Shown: value=140 unit=mmHg
